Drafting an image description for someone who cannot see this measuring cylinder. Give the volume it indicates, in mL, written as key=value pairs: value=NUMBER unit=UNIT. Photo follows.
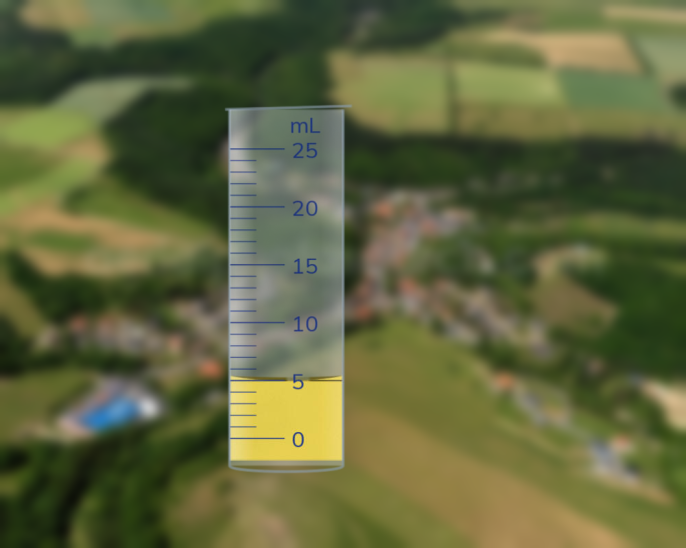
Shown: value=5 unit=mL
